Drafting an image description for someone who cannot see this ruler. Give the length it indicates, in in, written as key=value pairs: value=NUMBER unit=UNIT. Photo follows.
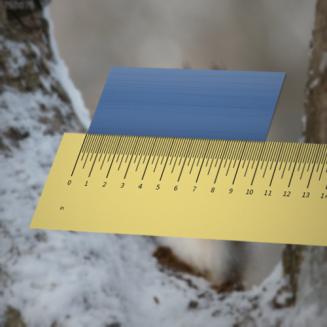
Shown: value=10 unit=in
